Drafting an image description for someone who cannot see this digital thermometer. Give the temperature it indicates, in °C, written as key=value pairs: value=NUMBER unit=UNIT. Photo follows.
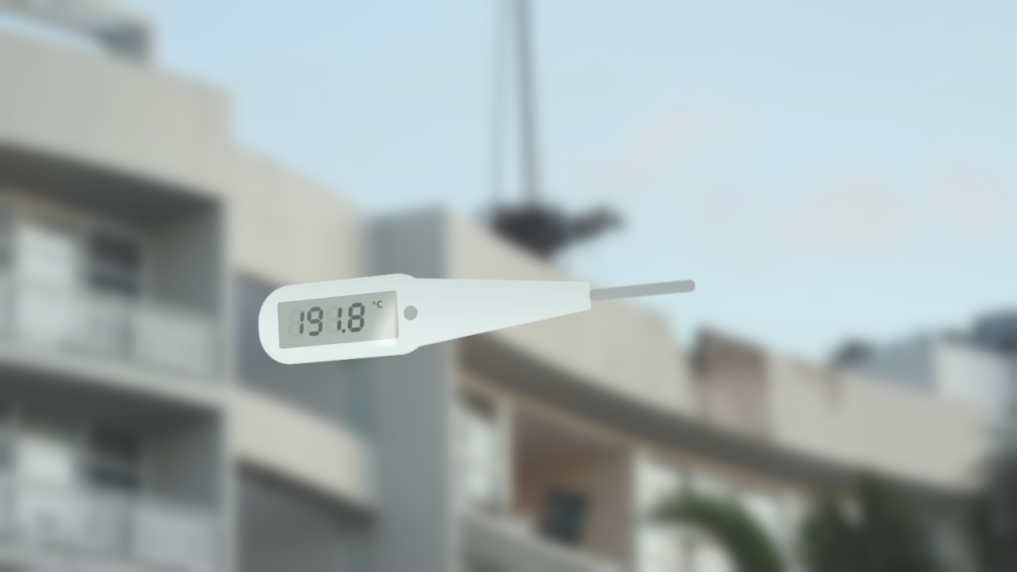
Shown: value=191.8 unit=°C
